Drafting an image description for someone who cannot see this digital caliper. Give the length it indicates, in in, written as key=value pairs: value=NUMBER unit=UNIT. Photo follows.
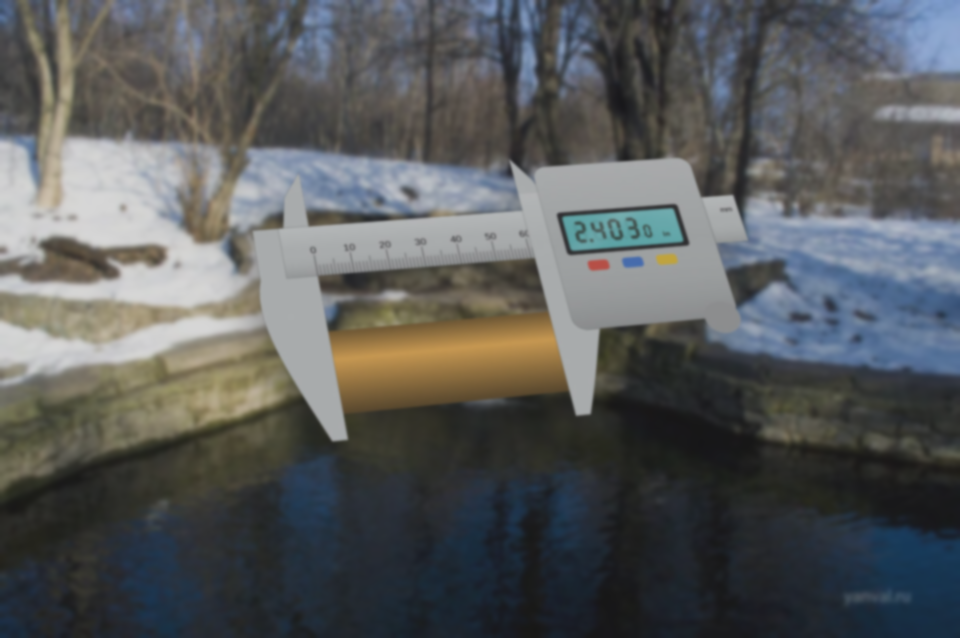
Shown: value=2.4030 unit=in
